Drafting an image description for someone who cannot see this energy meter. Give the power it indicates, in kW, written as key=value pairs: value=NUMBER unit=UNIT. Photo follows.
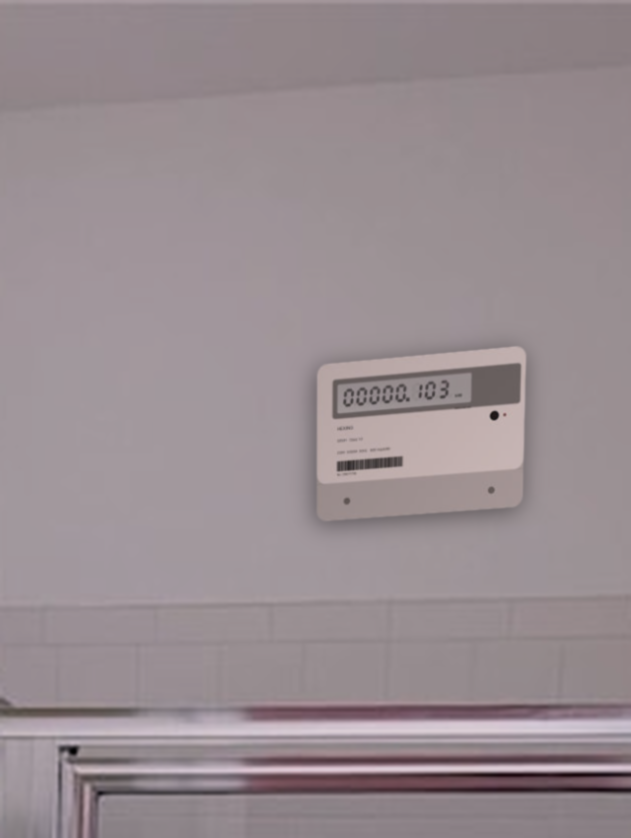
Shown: value=0.103 unit=kW
